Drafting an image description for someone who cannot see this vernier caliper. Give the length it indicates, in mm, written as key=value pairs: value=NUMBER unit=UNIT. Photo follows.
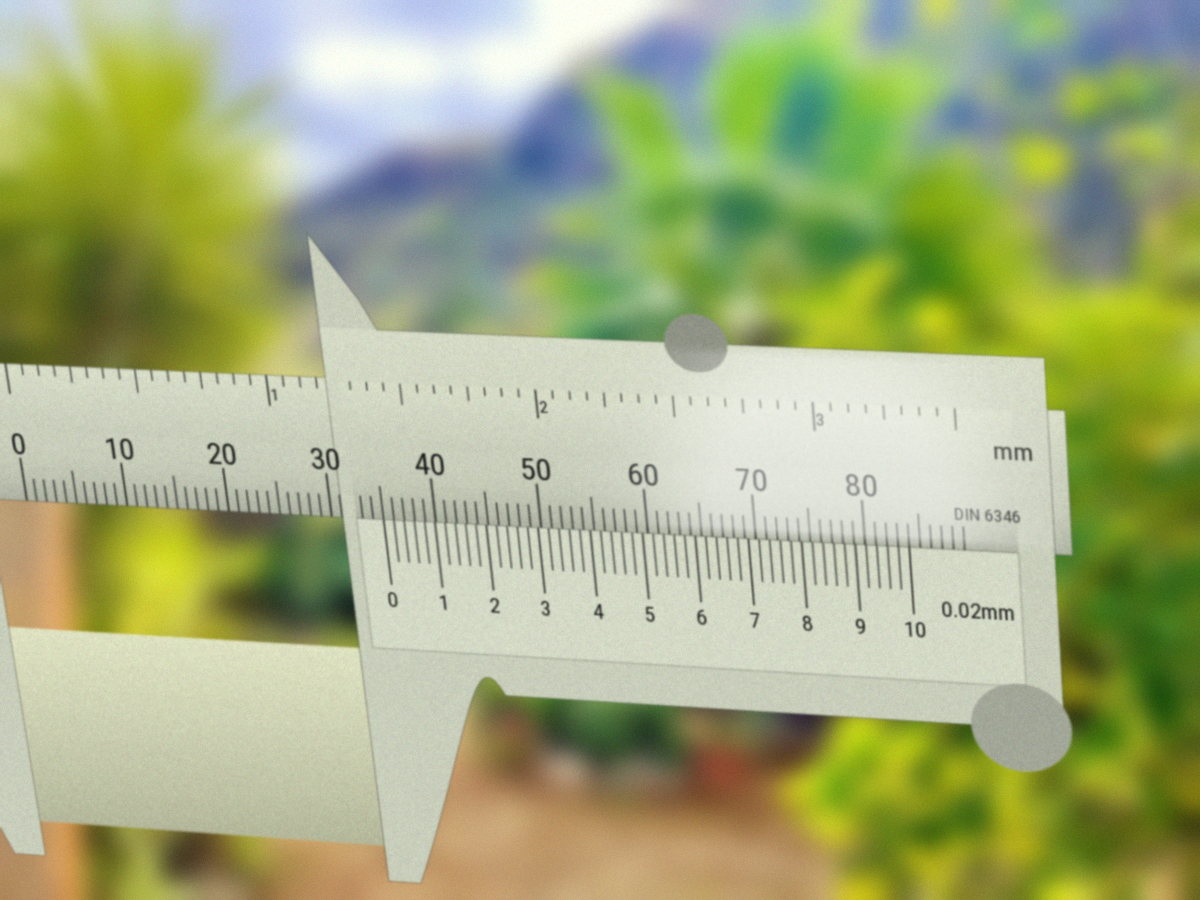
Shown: value=35.0 unit=mm
